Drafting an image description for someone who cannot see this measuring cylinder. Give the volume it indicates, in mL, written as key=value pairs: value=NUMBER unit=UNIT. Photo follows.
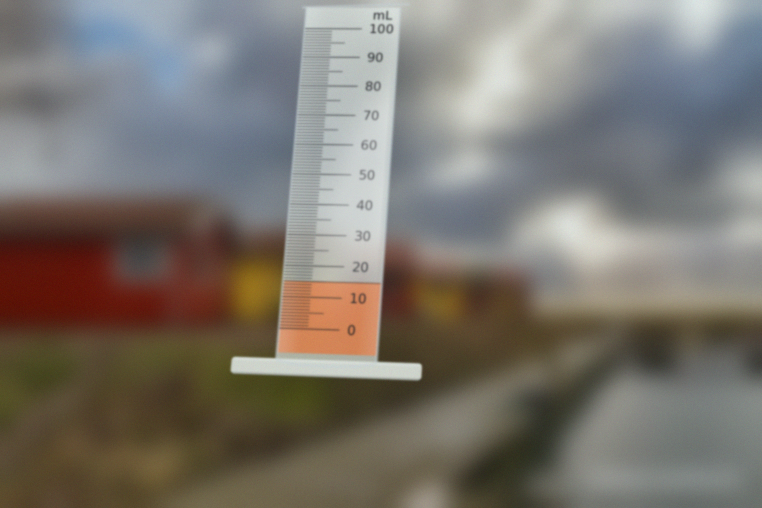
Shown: value=15 unit=mL
